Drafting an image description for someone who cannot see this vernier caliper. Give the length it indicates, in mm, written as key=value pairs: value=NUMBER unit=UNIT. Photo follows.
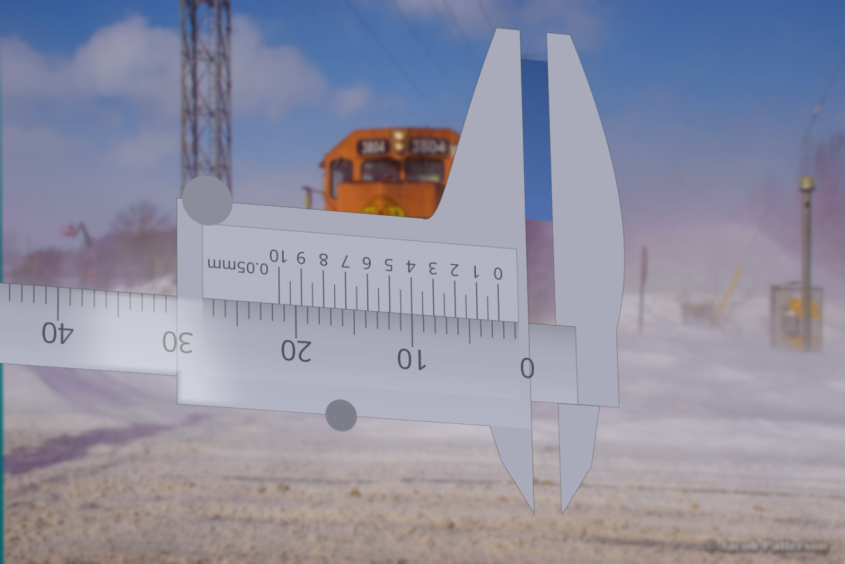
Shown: value=2.4 unit=mm
